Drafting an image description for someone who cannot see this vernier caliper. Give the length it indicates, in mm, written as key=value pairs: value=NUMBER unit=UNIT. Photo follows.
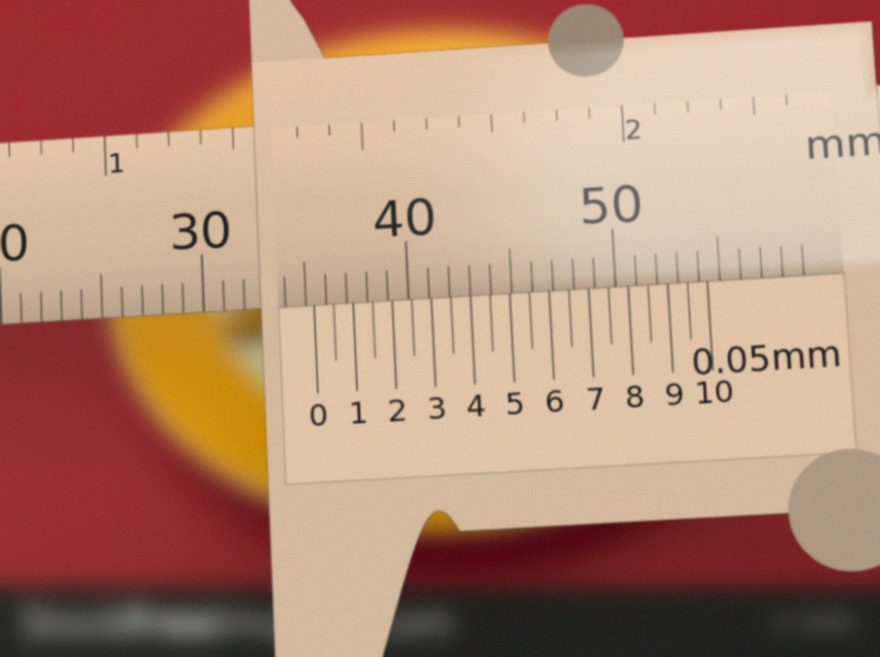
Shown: value=35.4 unit=mm
